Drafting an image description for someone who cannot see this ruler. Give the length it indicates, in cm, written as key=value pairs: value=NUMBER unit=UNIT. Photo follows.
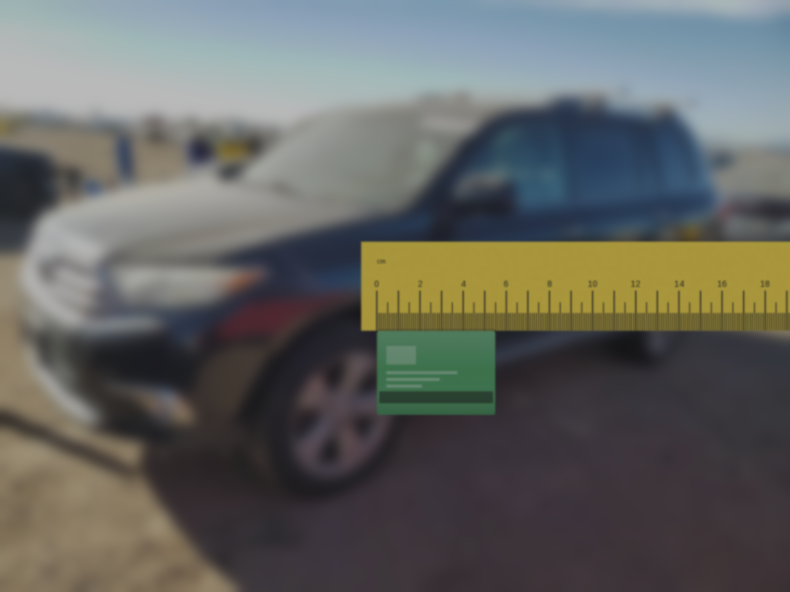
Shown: value=5.5 unit=cm
